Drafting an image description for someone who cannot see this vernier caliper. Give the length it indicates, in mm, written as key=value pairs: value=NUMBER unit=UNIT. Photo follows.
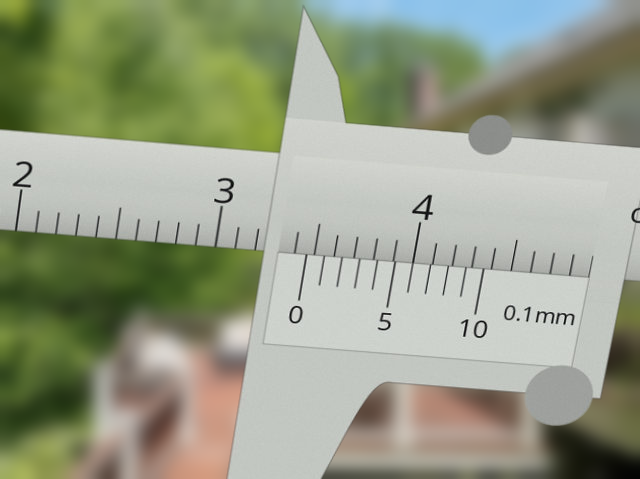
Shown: value=34.6 unit=mm
